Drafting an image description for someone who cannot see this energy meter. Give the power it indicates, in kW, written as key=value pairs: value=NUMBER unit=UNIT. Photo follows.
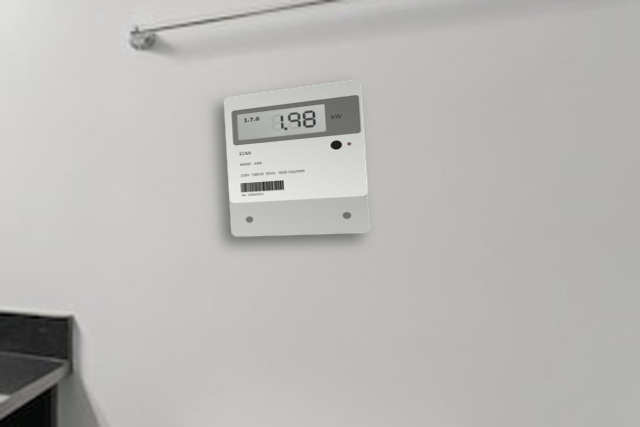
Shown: value=1.98 unit=kW
